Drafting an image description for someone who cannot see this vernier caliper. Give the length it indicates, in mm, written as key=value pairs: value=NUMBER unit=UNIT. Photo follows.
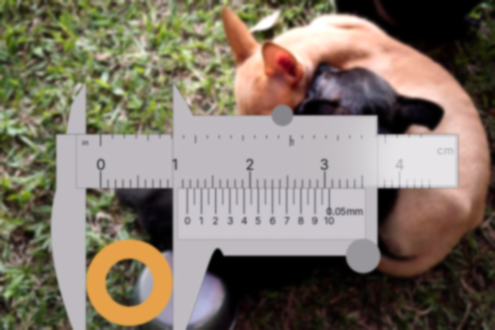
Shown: value=11.6 unit=mm
